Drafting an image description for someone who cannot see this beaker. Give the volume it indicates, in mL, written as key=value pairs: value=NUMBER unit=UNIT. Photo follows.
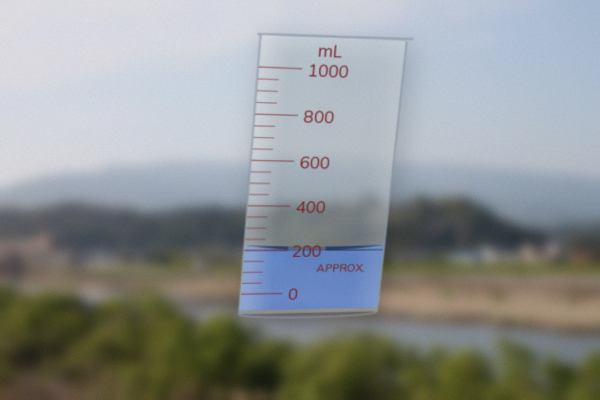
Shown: value=200 unit=mL
